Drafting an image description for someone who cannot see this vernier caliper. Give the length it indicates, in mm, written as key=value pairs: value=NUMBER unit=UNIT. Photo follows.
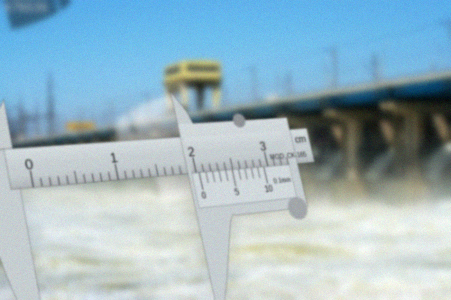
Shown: value=20.4 unit=mm
